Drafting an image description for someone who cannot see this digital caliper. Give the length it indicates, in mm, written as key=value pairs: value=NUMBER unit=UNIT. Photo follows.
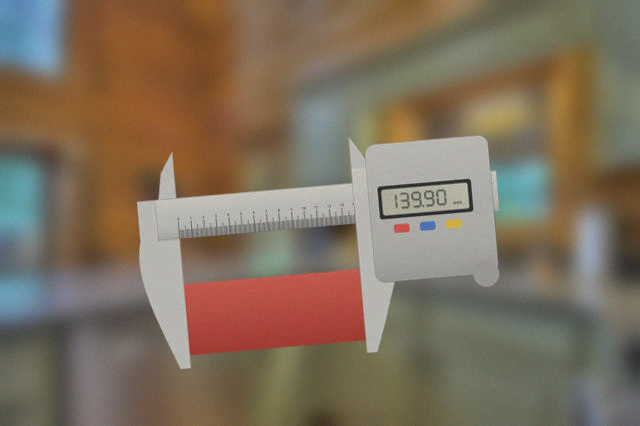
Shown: value=139.90 unit=mm
